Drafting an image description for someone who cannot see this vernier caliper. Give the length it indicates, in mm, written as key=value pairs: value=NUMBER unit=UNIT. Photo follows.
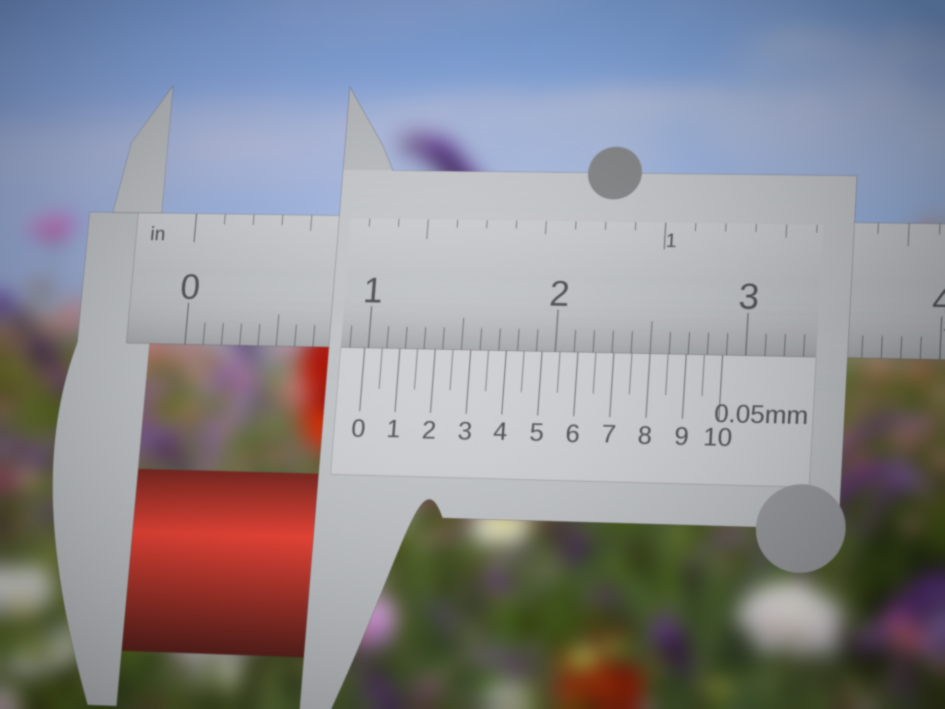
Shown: value=9.8 unit=mm
